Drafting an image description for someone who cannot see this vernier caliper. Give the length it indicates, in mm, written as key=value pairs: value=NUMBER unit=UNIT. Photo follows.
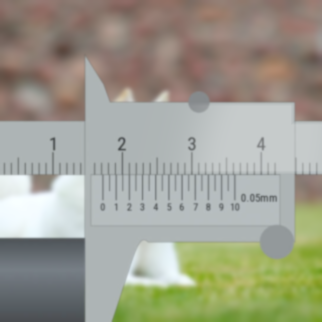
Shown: value=17.2 unit=mm
